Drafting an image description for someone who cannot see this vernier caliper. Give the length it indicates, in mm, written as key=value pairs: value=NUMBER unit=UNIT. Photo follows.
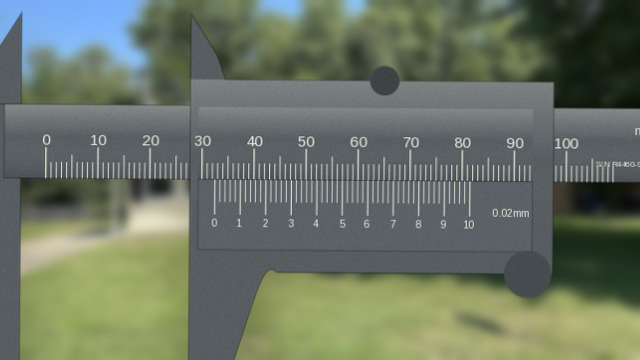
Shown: value=32.5 unit=mm
